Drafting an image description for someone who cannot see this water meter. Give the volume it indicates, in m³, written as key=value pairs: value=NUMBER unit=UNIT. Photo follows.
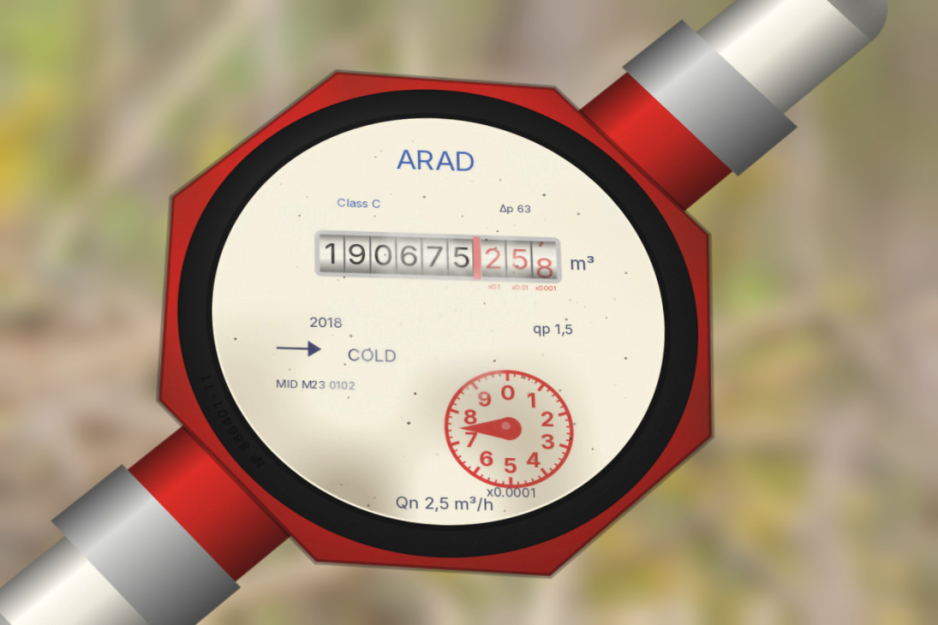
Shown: value=190675.2577 unit=m³
